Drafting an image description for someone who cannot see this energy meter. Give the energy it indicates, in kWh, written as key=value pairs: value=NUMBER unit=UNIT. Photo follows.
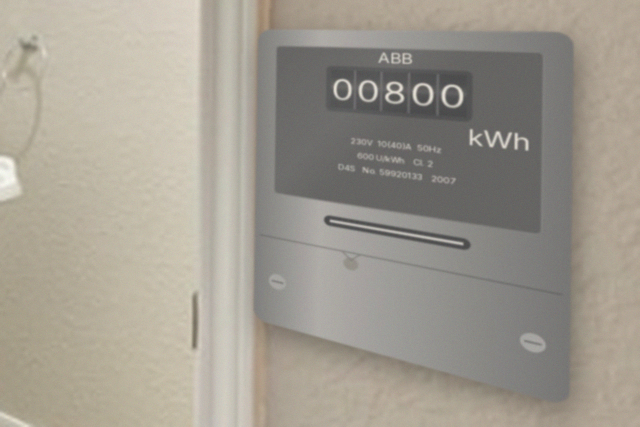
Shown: value=800 unit=kWh
